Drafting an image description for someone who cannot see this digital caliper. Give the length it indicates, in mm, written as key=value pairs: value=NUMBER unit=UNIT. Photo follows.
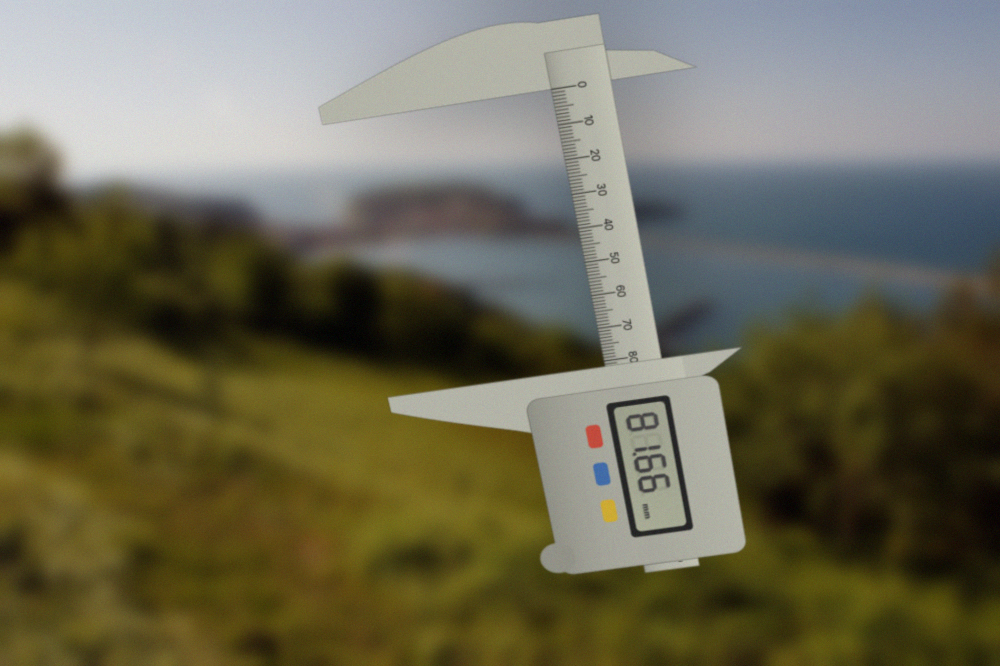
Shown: value=81.66 unit=mm
